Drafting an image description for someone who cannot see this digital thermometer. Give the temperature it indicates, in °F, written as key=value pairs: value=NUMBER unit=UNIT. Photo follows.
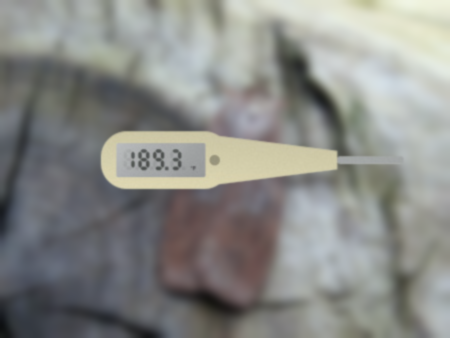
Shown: value=189.3 unit=°F
